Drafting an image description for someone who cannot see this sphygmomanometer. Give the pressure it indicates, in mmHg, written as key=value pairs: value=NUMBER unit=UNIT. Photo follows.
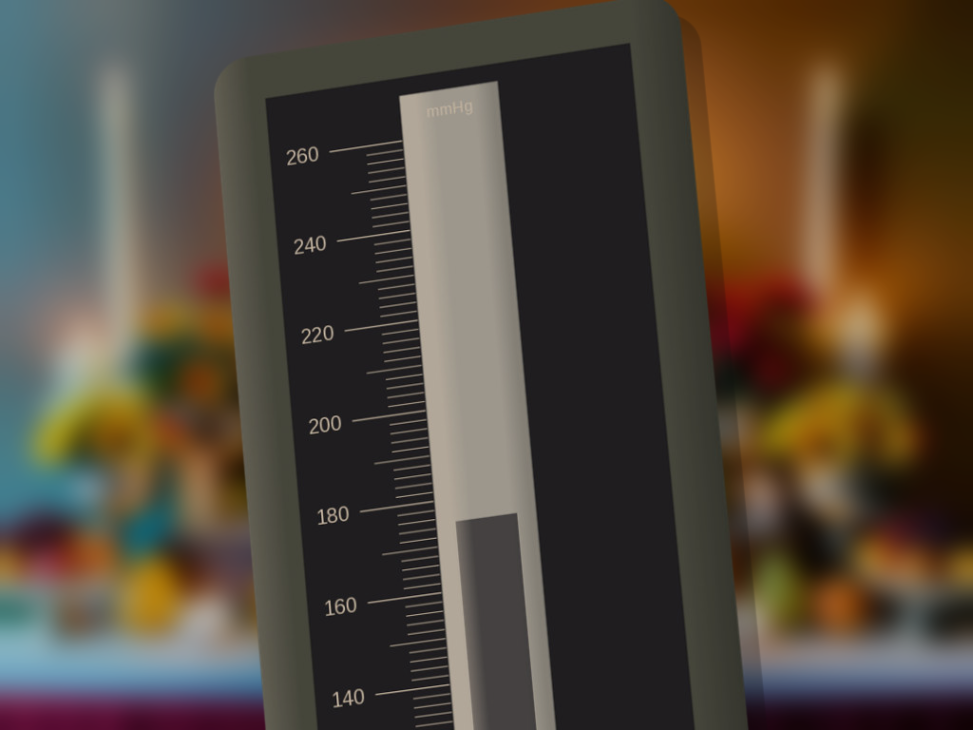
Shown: value=175 unit=mmHg
